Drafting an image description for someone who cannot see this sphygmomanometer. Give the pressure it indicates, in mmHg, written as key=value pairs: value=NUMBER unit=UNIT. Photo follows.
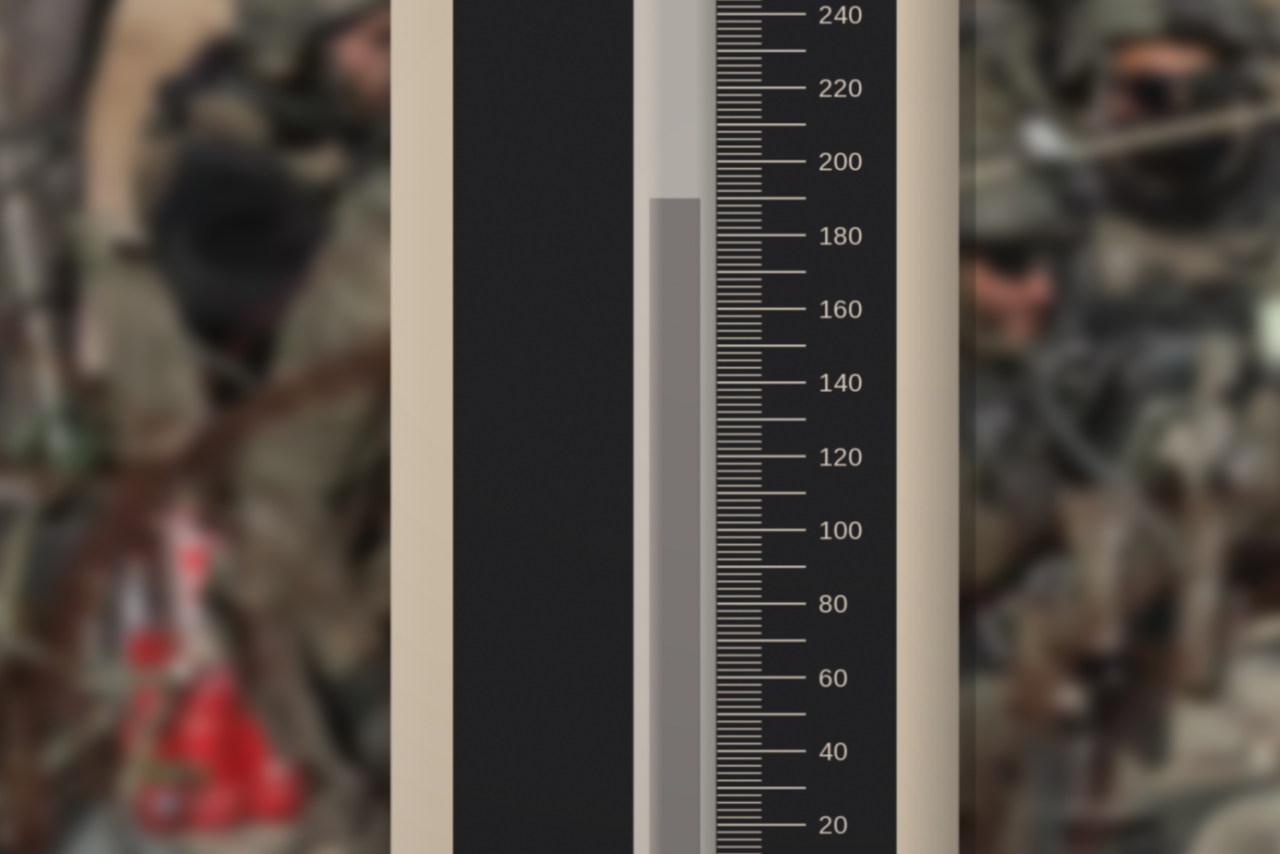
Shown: value=190 unit=mmHg
